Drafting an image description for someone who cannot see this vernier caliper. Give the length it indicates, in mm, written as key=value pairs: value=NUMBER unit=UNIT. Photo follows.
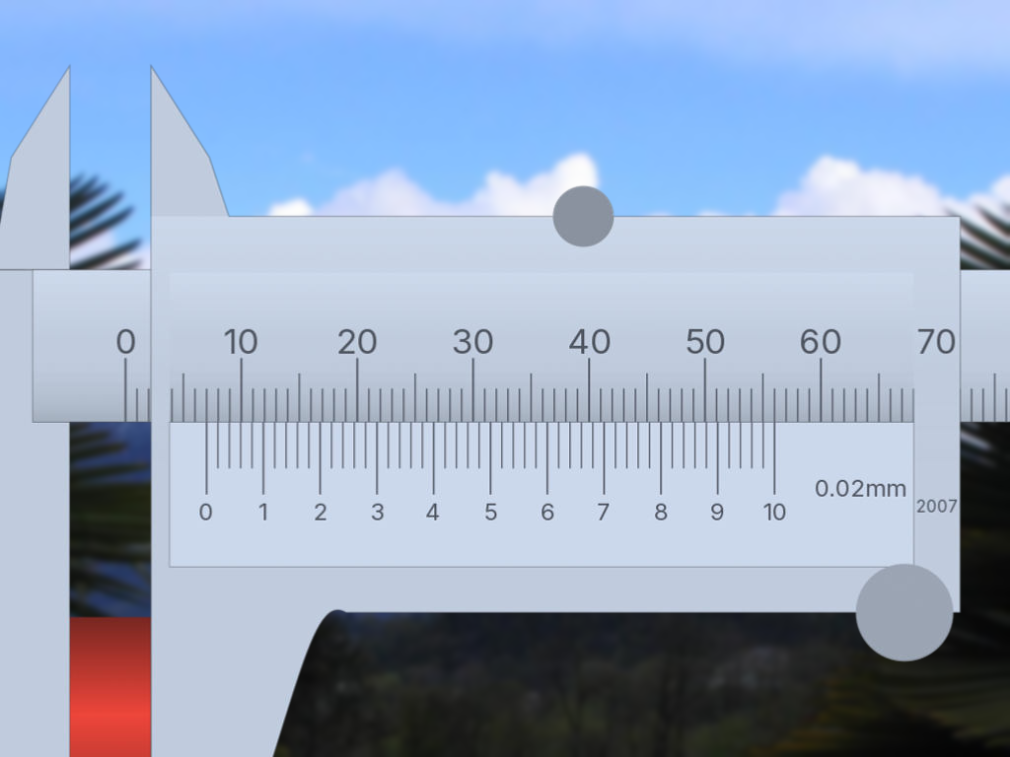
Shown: value=7.0 unit=mm
